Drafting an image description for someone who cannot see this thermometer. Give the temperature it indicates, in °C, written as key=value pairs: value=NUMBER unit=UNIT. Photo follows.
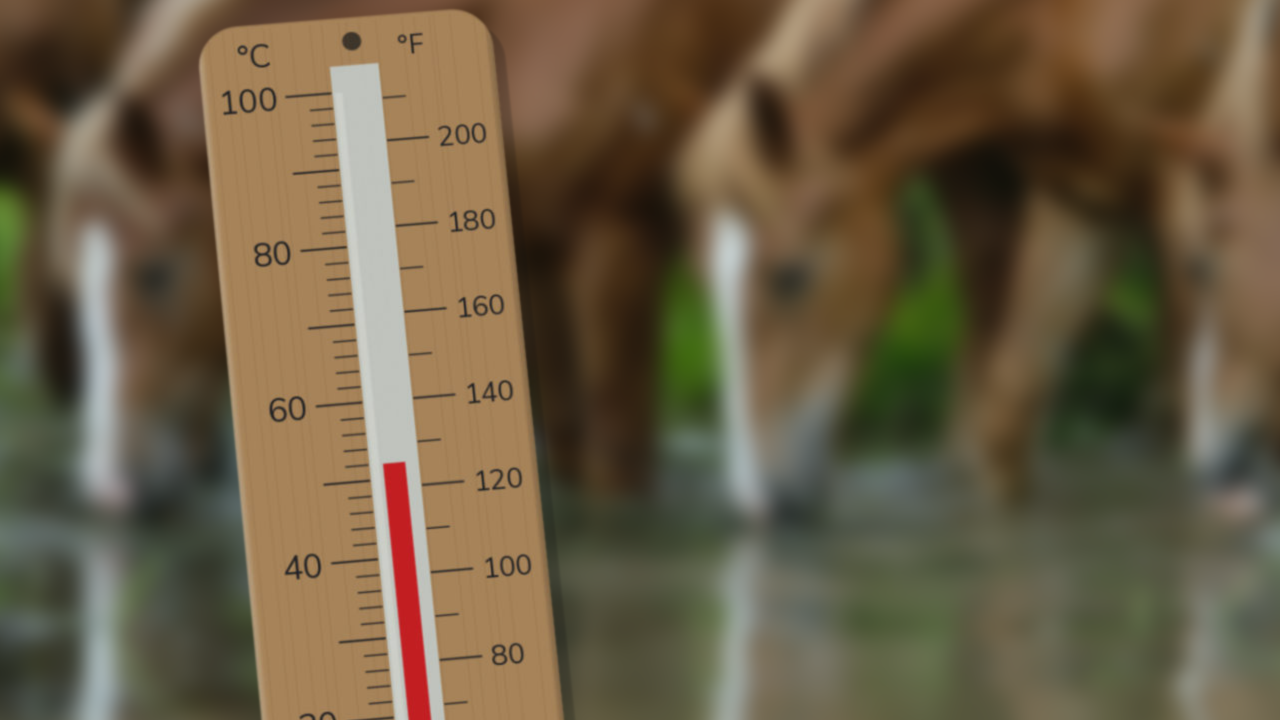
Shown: value=52 unit=°C
